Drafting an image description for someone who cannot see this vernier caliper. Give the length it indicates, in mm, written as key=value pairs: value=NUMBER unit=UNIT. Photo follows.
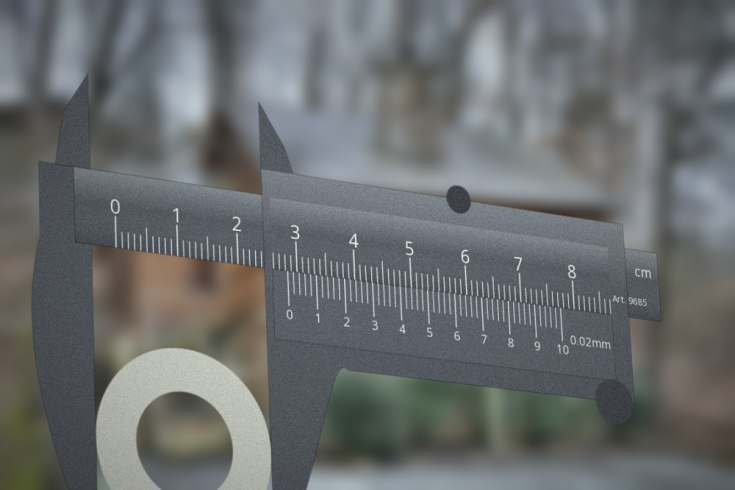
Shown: value=28.4 unit=mm
